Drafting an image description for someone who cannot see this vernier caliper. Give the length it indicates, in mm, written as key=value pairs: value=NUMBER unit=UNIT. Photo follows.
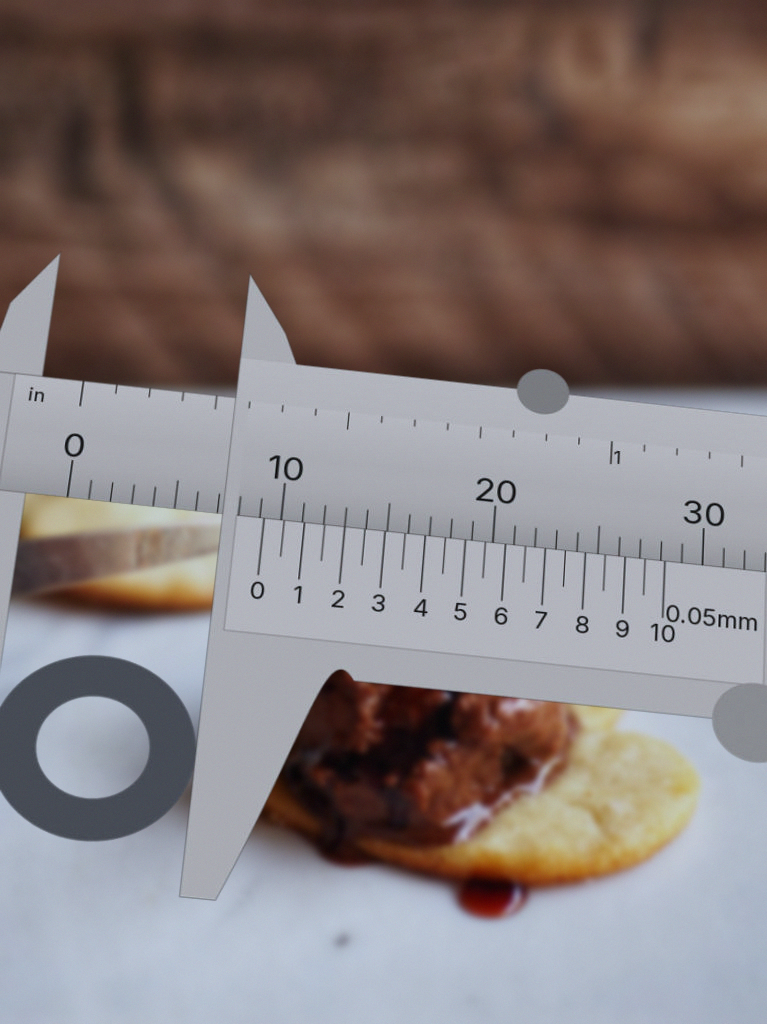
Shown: value=9.2 unit=mm
